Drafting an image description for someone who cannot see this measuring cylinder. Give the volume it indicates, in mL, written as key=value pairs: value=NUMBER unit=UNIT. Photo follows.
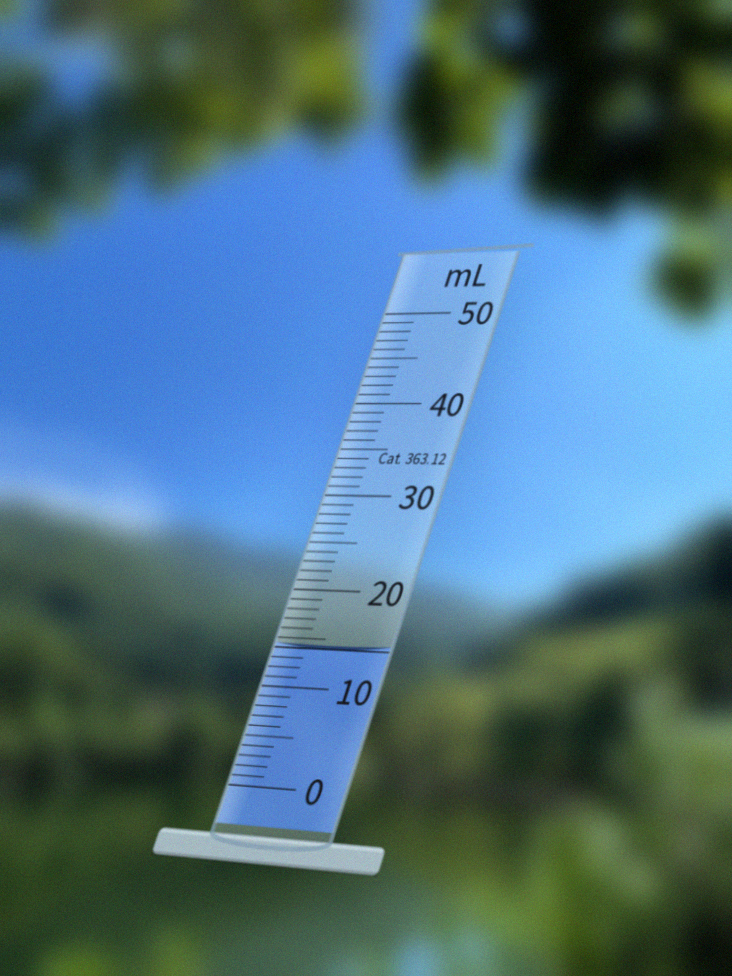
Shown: value=14 unit=mL
